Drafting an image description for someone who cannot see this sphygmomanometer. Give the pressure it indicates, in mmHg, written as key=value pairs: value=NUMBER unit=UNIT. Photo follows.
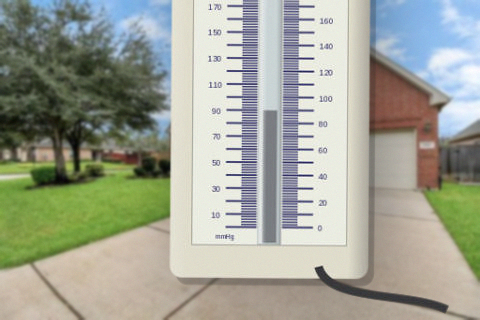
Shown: value=90 unit=mmHg
